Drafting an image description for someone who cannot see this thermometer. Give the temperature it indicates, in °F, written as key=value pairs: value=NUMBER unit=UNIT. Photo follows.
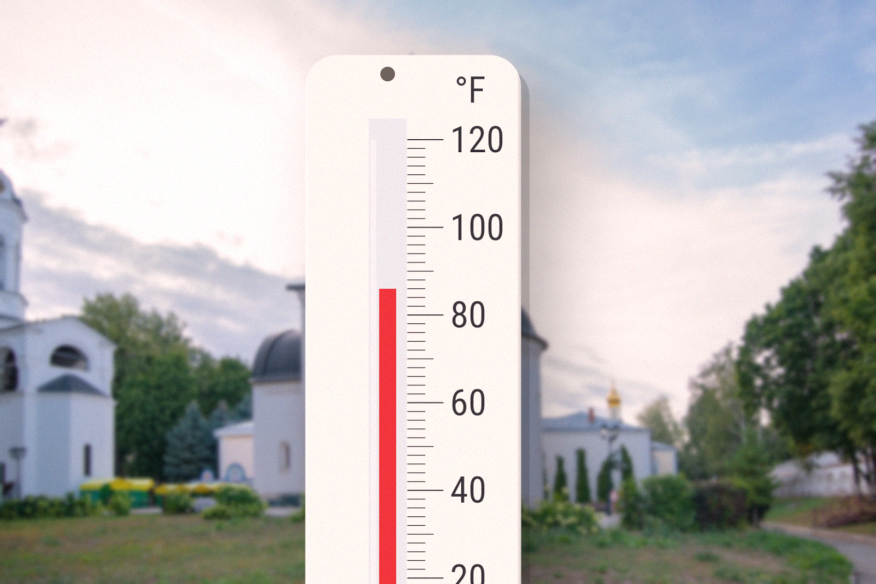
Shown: value=86 unit=°F
